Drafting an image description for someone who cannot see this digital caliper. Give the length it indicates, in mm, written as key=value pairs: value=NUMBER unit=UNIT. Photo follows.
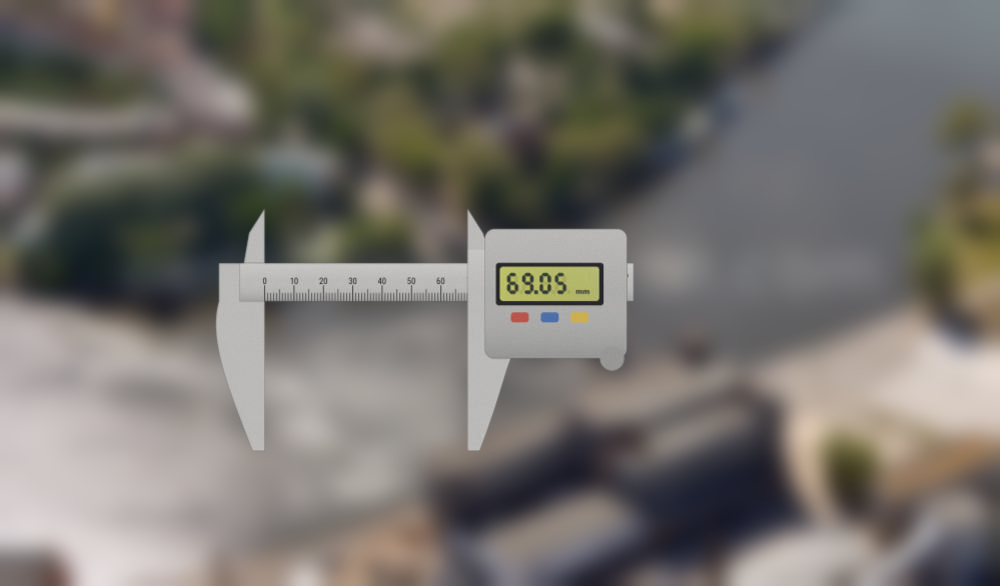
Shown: value=69.05 unit=mm
